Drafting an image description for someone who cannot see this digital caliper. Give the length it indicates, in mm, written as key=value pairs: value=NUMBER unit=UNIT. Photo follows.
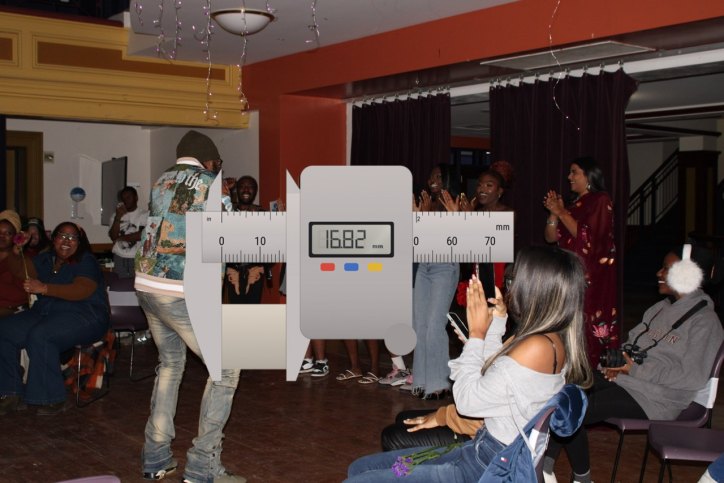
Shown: value=16.82 unit=mm
